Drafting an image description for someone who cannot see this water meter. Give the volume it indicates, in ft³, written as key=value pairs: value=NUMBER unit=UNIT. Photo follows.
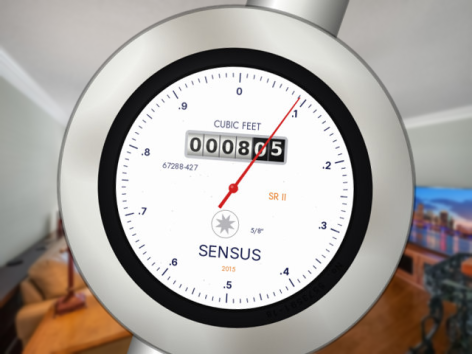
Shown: value=805.09 unit=ft³
